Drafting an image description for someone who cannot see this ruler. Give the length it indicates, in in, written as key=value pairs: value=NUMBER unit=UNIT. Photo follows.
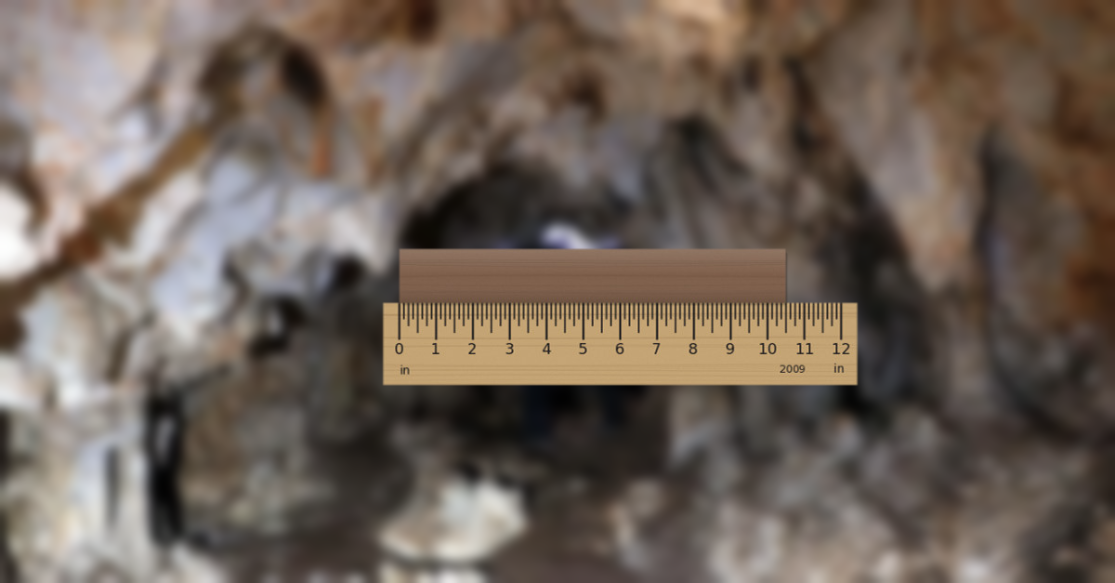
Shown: value=10.5 unit=in
